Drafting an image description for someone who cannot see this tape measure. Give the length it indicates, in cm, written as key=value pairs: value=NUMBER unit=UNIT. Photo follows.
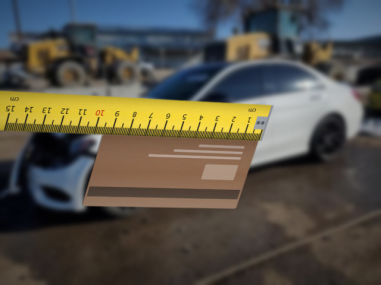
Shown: value=9.5 unit=cm
